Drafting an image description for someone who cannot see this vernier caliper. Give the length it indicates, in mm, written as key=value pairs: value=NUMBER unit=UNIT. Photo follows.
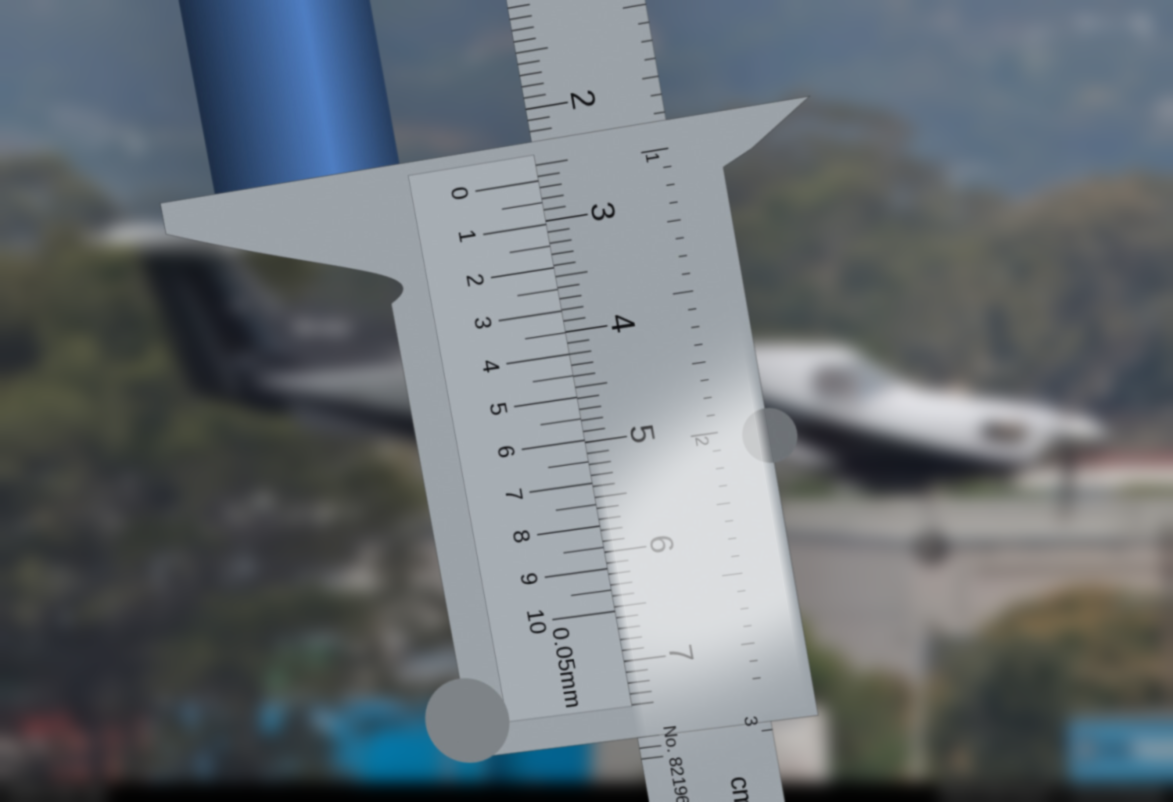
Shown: value=26.4 unit=mm
